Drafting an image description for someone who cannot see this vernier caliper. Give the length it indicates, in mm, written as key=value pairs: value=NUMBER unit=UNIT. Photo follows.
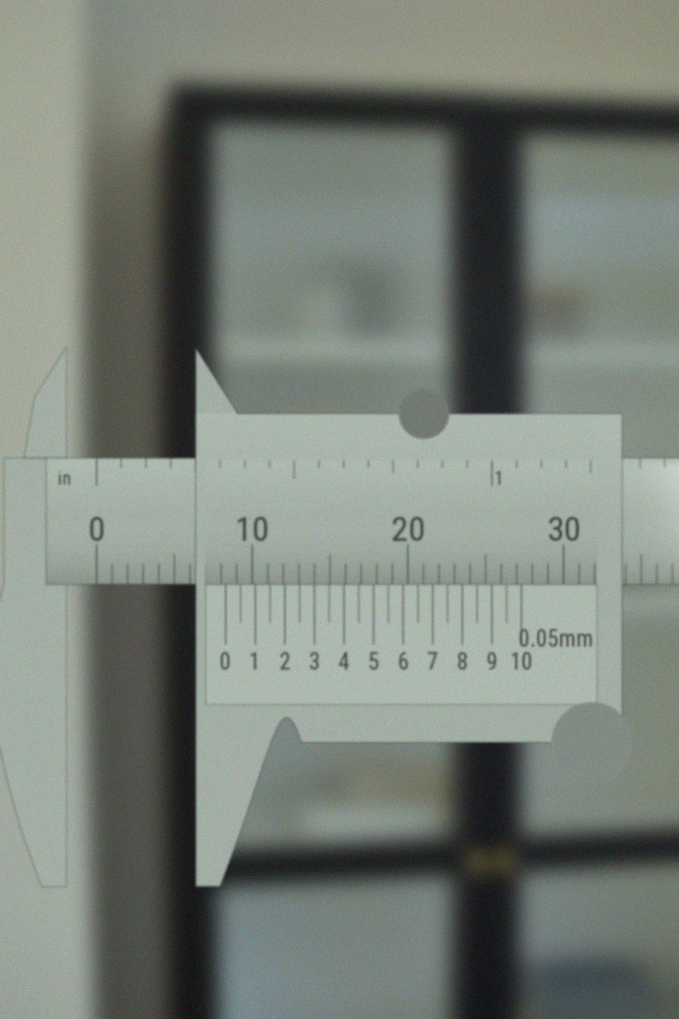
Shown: value=8.3 unit=mm
